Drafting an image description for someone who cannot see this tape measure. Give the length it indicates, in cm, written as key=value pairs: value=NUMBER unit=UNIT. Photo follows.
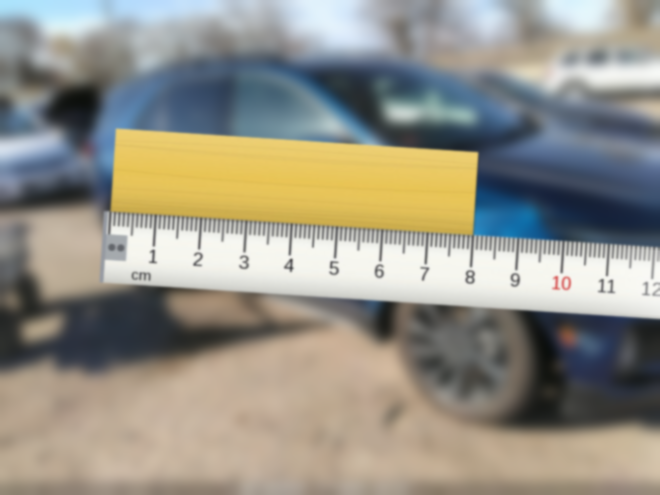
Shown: value=8 unit=cm
